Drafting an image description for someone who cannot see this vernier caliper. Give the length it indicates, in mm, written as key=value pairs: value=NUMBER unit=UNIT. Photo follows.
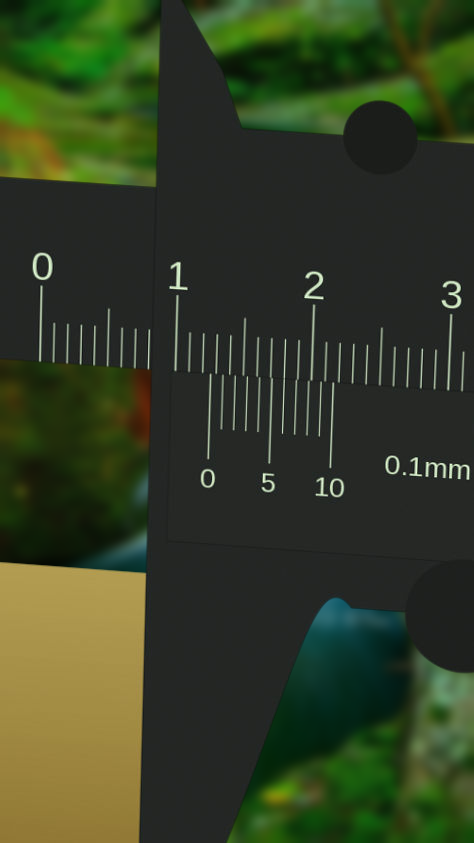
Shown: value=12.6 unit=mm
